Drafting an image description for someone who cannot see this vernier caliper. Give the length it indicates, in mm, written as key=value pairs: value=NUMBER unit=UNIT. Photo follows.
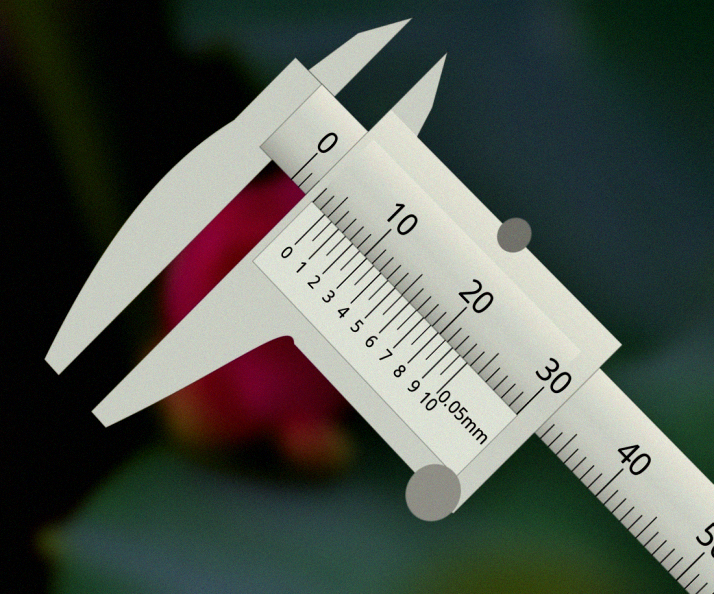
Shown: value=4.6 unit=mm
